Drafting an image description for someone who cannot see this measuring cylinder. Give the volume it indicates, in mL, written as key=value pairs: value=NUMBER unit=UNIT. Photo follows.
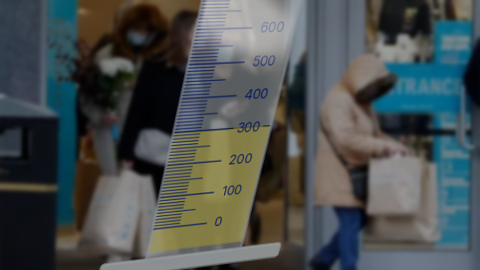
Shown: value=300 unit=mL
